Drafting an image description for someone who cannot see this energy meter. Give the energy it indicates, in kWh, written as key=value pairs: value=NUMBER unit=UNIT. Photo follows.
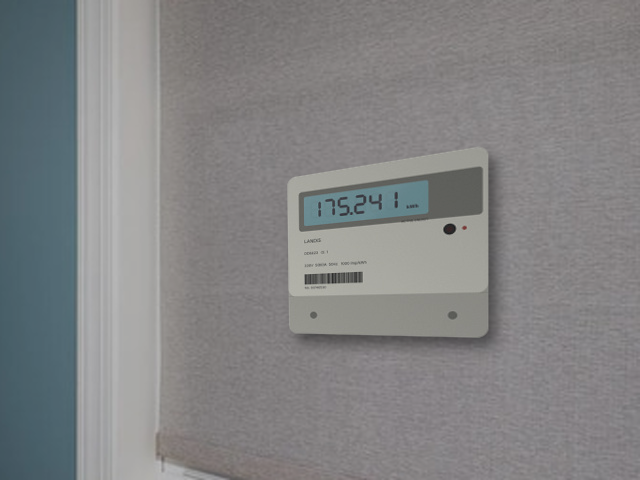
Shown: value=175.241 unit=kWh
